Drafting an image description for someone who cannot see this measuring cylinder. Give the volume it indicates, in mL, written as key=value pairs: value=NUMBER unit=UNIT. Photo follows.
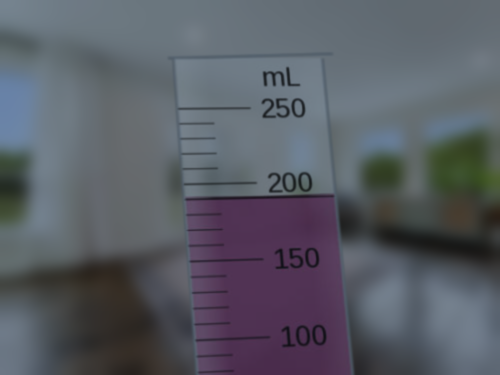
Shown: value=190 unit=mL
